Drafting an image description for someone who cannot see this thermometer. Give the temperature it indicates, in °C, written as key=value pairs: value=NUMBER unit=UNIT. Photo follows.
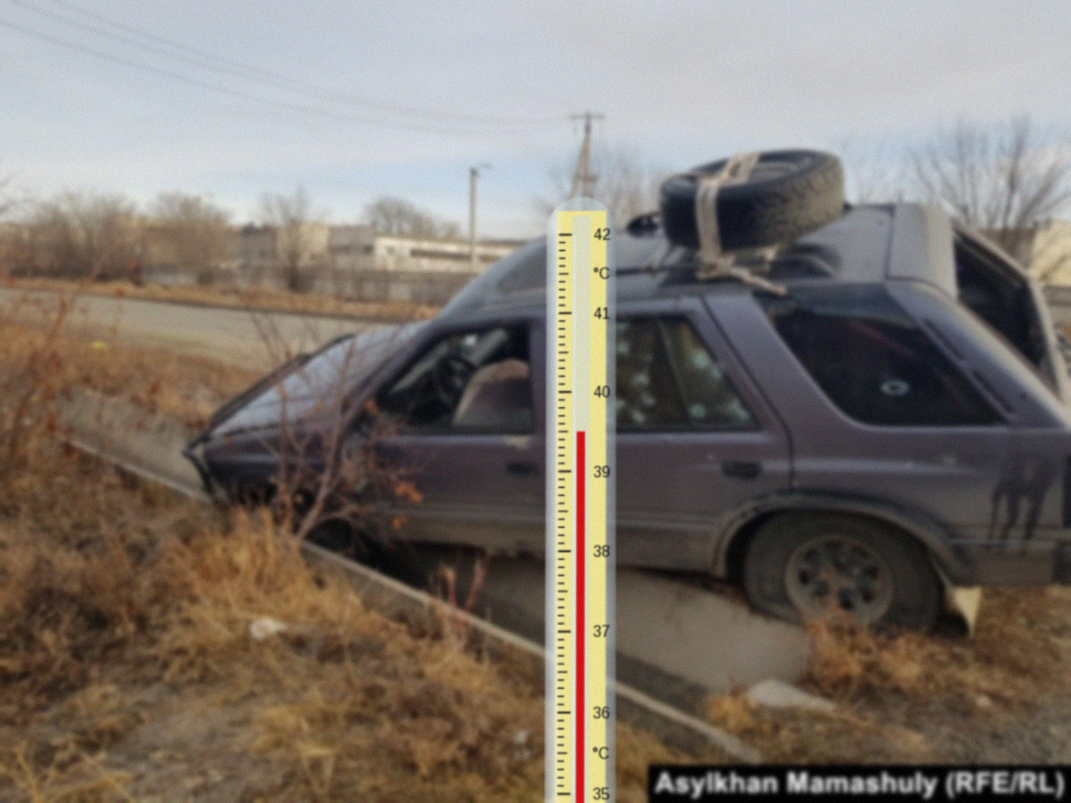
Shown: value=39.5 unit=°C
